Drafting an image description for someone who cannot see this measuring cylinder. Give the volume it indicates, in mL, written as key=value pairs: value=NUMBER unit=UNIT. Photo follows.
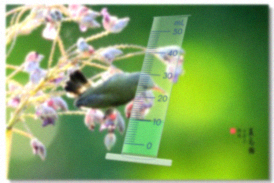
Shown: value=10 unit=mL
